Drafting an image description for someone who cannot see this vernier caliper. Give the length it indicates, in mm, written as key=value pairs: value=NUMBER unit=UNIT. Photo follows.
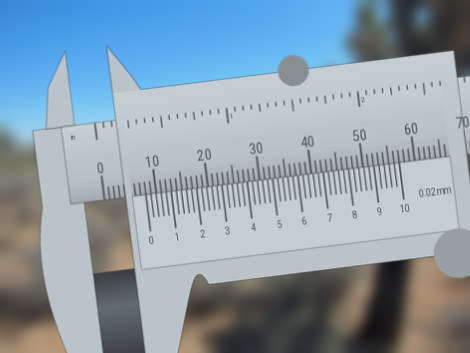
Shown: value=8.0 unit=mm
